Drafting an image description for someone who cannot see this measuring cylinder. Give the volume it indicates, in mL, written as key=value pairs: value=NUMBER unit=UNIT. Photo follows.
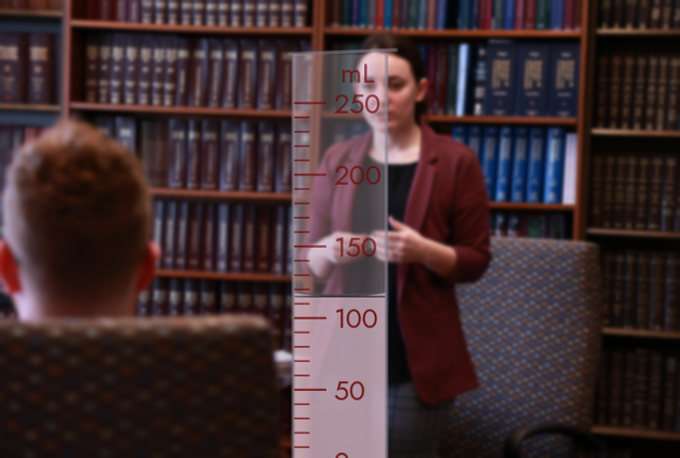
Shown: value=115 unit=mL
